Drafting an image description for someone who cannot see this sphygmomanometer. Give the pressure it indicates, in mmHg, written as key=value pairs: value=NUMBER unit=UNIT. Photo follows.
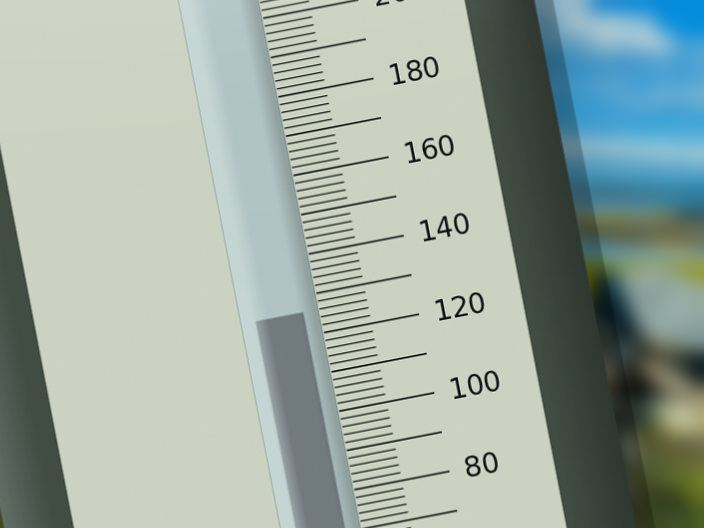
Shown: value=126 unit=mmHg
